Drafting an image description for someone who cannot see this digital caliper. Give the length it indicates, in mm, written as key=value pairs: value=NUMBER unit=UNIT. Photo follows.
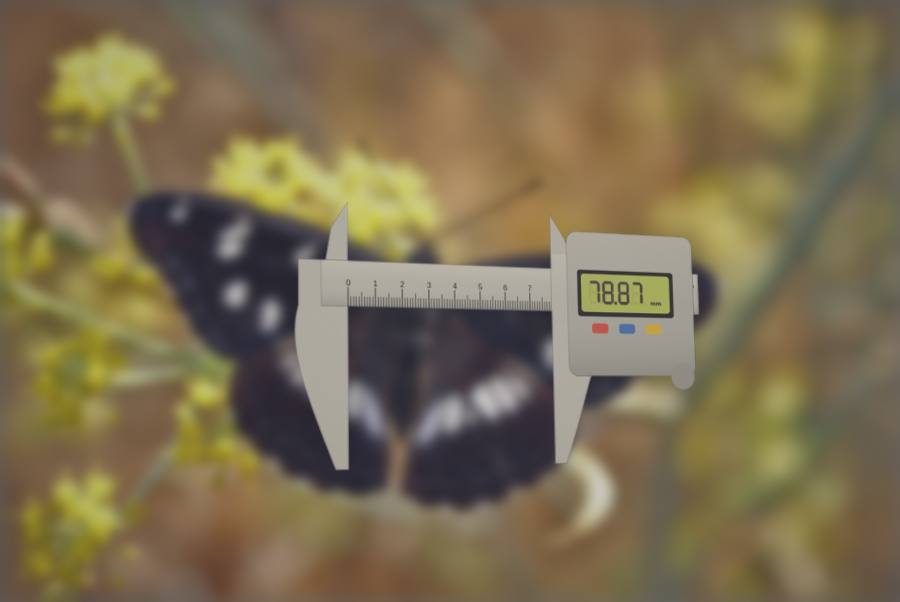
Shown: value=78.87 unit=mm
